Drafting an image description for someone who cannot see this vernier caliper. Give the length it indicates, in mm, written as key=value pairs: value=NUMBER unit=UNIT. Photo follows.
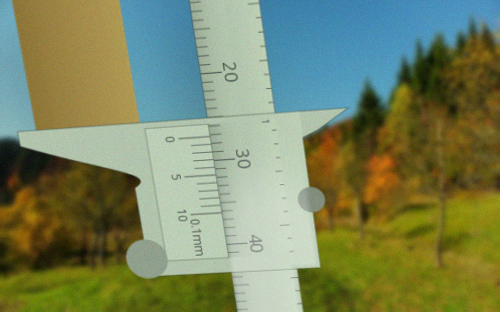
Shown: value=27.2 unit=mm
